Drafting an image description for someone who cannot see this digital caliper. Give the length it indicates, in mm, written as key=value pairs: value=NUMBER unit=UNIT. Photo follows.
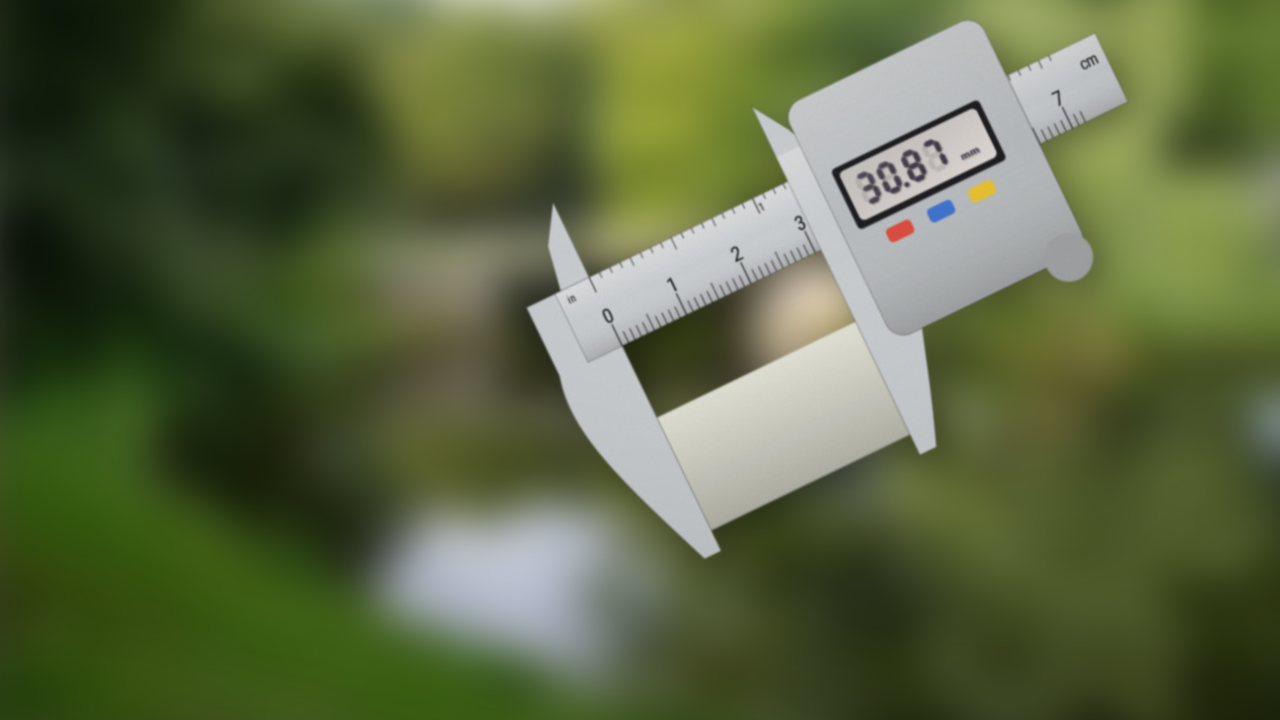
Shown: value=30.87 unit=mm
